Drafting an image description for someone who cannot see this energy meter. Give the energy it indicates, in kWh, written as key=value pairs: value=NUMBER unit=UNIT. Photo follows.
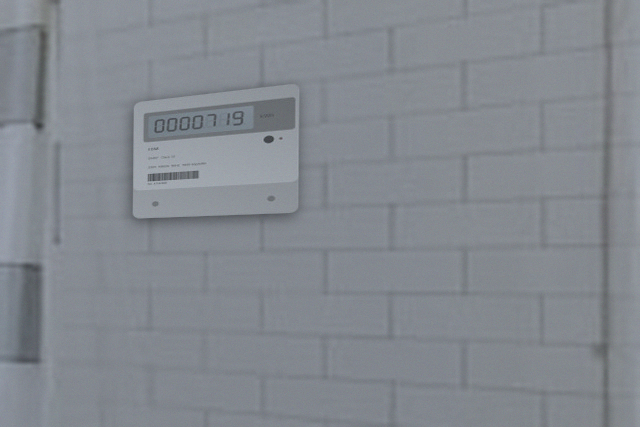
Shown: value=719 unit=kWh
